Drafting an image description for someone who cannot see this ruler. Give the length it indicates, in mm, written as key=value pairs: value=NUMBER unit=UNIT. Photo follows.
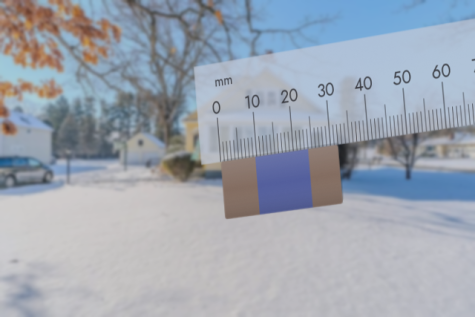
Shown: value=32 unit=mm
